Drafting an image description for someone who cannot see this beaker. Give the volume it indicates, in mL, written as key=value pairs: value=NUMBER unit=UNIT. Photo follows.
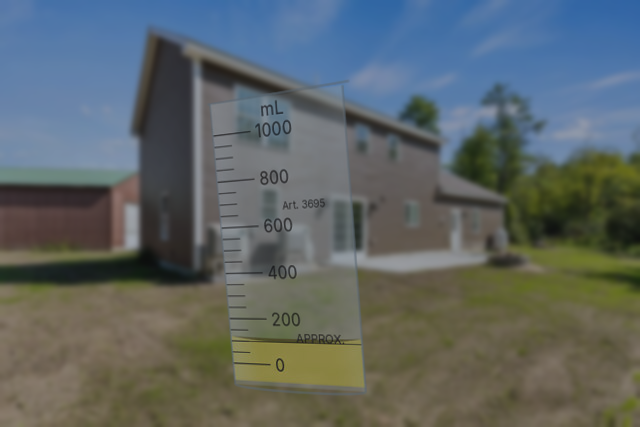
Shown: value=100 unit=mL
